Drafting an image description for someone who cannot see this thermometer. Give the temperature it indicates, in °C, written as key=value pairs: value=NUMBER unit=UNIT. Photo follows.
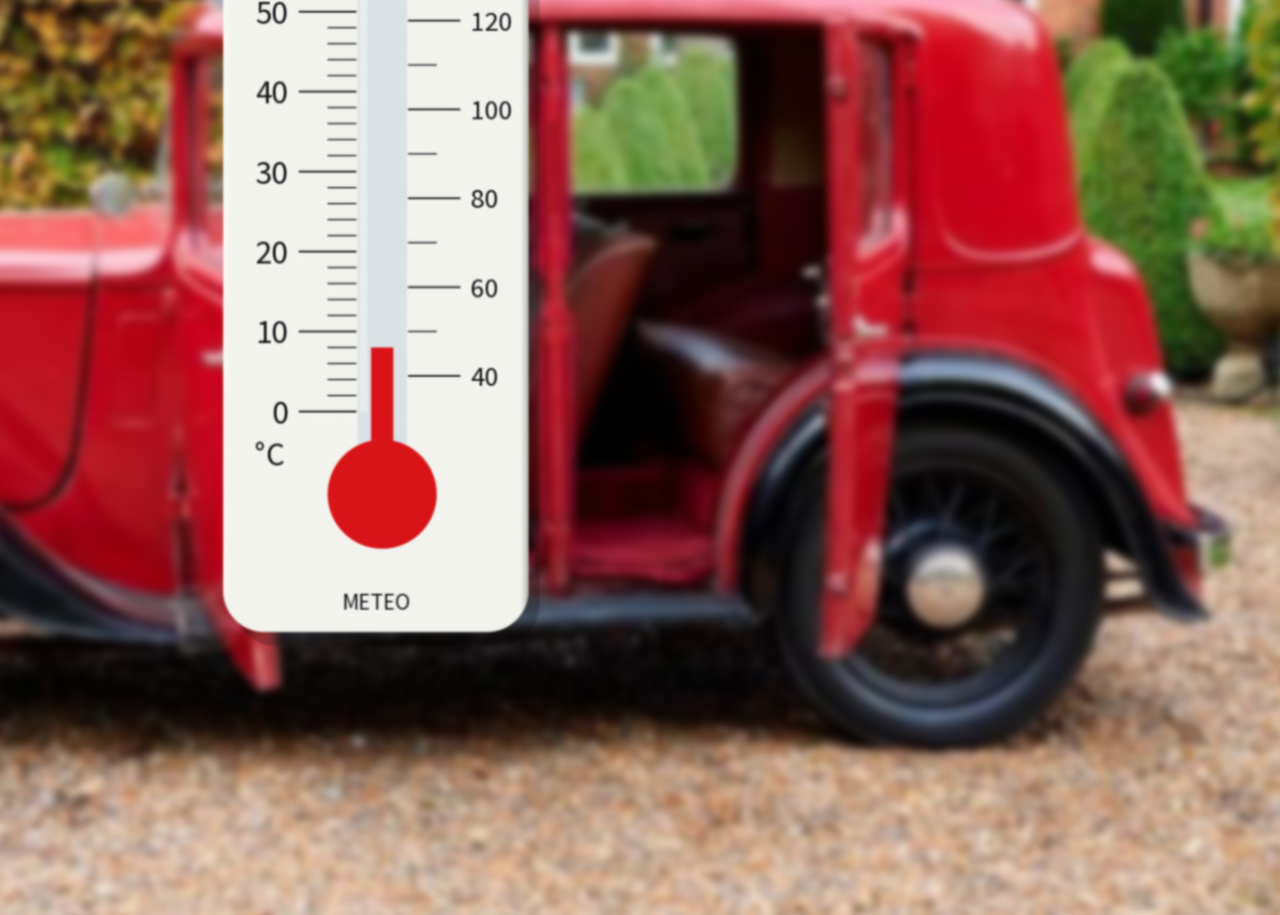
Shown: value=8 unit=°C
